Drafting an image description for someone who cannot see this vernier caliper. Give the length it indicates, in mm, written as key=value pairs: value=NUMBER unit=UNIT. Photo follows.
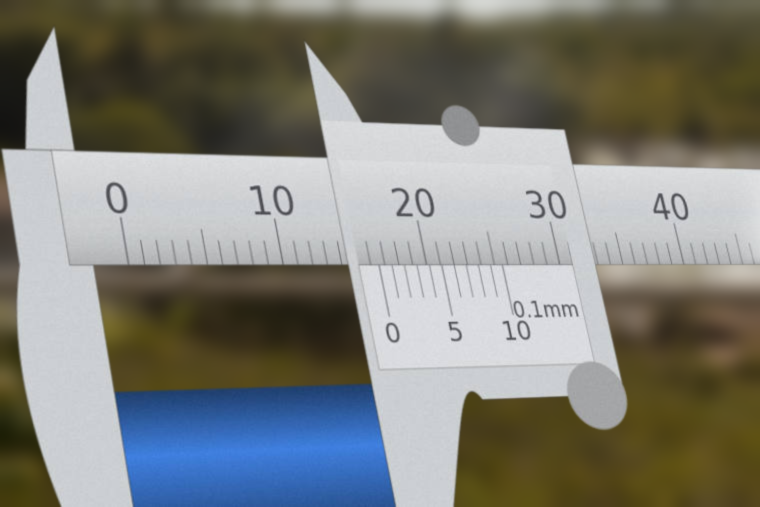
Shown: value=16.6 unit=mm
